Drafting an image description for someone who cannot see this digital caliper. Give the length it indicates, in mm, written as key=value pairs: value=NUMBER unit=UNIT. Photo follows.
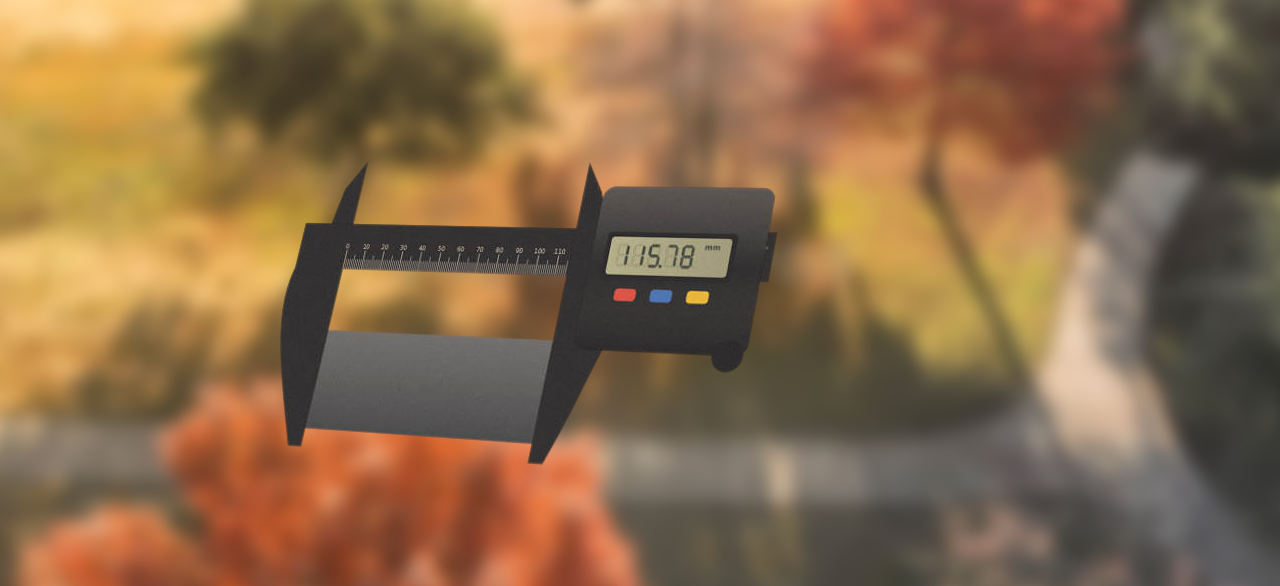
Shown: value=115.78 unit=mm
